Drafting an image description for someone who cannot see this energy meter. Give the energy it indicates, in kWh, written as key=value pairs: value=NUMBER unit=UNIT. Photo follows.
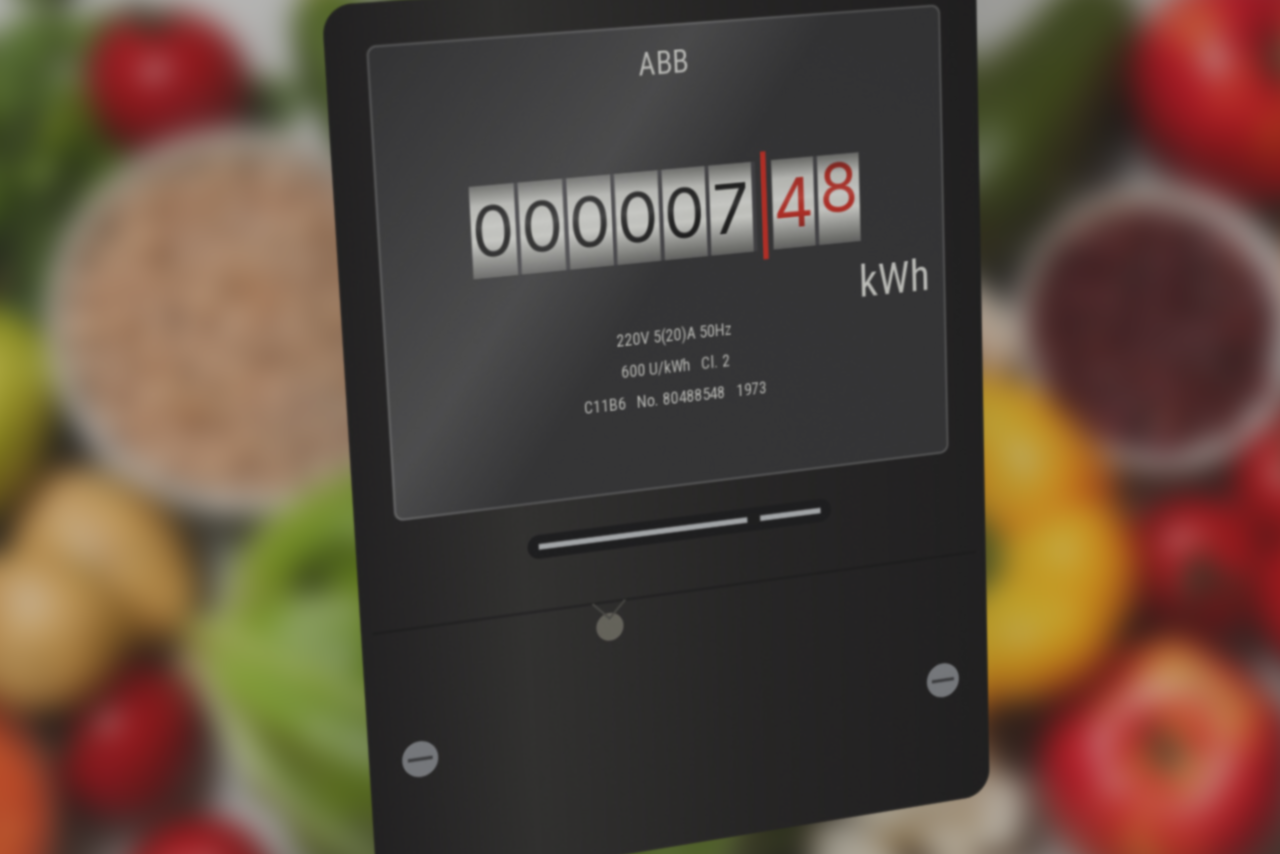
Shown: value=7.48 unit=kWh
